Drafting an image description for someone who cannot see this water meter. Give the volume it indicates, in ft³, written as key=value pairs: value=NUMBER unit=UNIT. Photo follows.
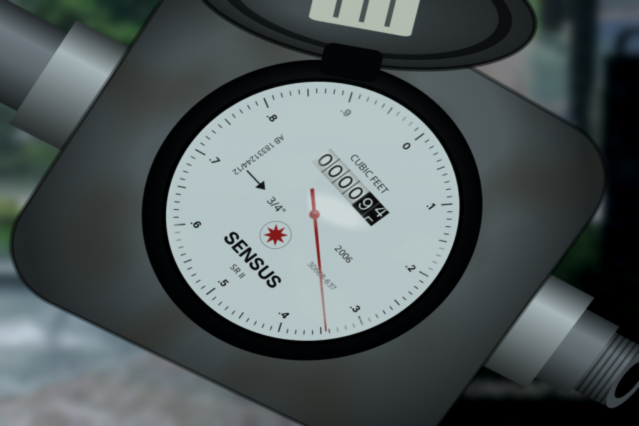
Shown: value=94.34 unit=ft³
